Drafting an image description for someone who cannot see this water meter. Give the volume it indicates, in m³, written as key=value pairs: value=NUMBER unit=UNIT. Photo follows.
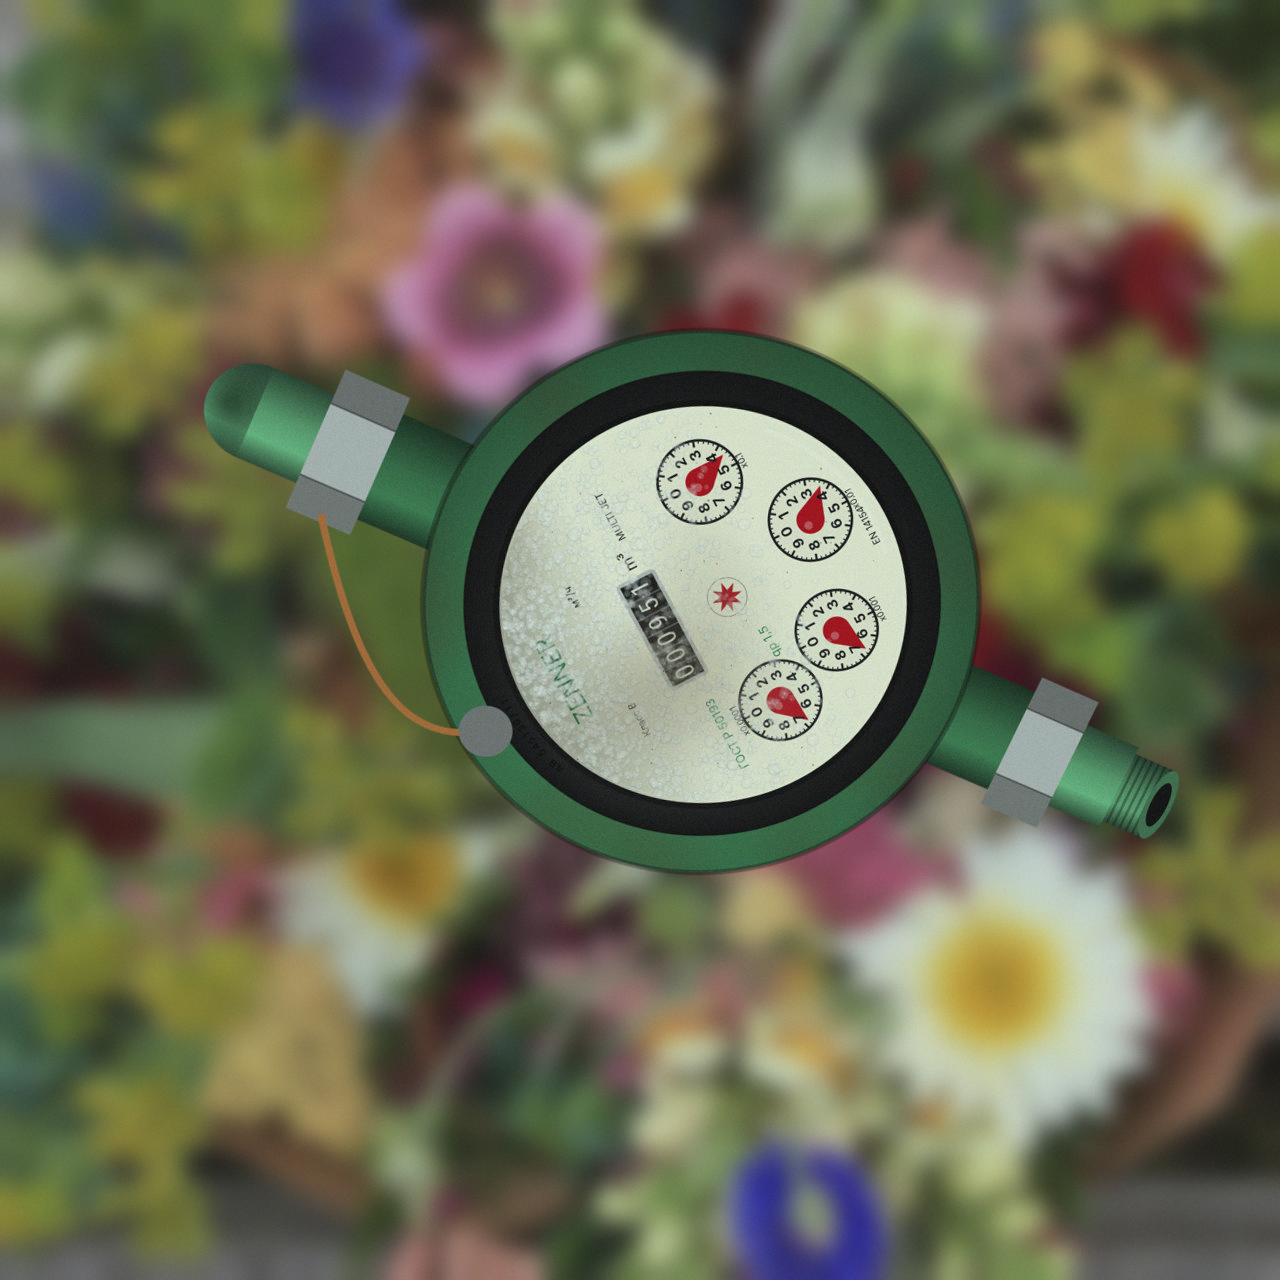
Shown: value=951.4366 unit=m³
